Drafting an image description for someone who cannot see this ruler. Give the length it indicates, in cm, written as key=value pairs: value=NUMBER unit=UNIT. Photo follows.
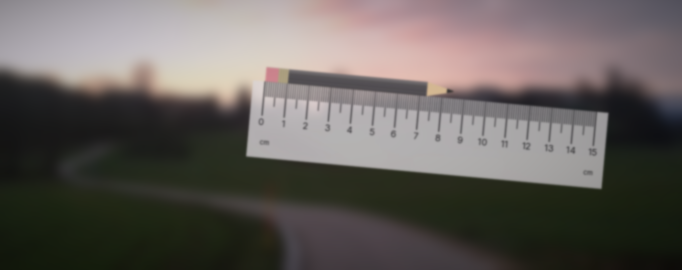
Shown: value=8.5 unit=cm
